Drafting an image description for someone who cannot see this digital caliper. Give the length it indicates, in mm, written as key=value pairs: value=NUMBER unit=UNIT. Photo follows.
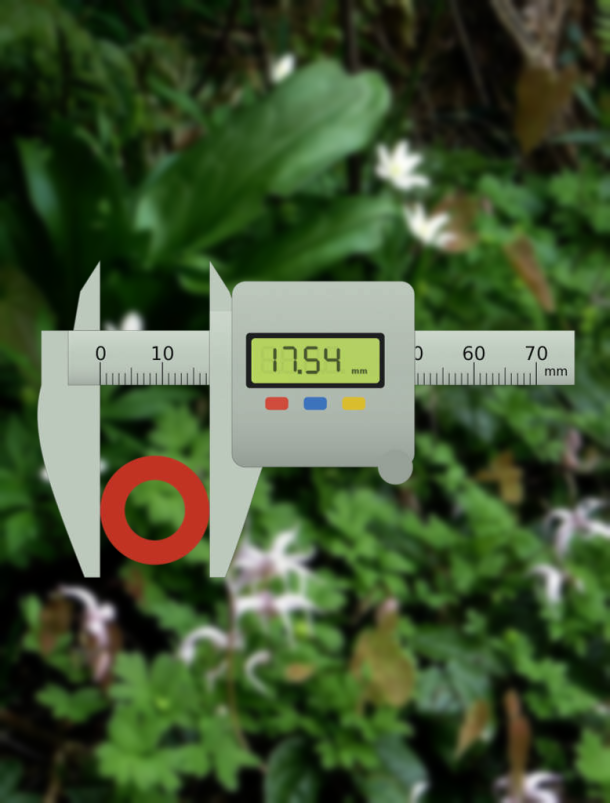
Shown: value=17.54 unit=mm
